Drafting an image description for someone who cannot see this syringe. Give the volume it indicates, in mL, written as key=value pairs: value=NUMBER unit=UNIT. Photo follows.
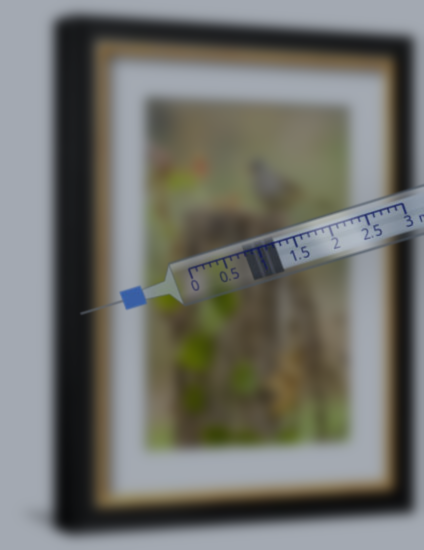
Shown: value=0.8 unit=mL
